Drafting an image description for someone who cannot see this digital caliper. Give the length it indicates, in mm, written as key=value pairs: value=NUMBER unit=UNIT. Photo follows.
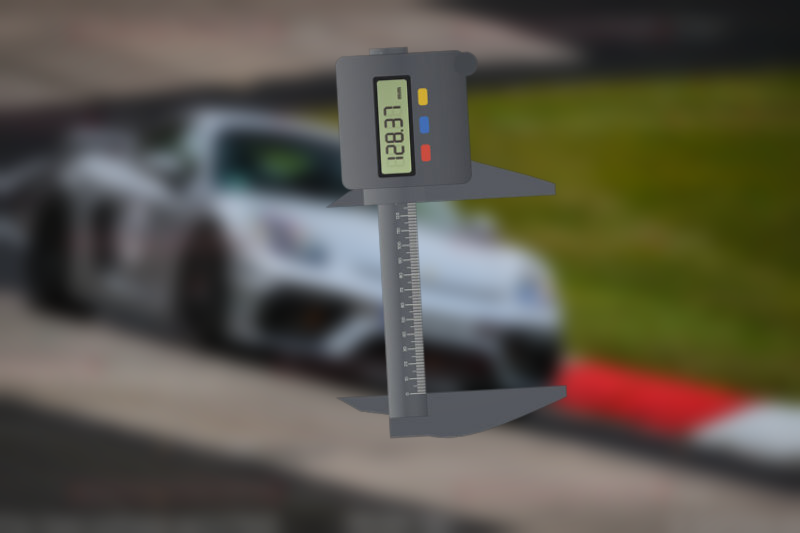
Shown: value=128.37 unit=mm
